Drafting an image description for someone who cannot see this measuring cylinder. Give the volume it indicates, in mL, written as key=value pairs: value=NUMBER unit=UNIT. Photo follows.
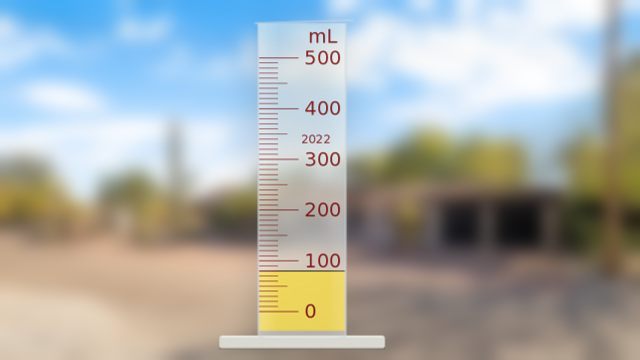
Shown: value=80 unit=mL
